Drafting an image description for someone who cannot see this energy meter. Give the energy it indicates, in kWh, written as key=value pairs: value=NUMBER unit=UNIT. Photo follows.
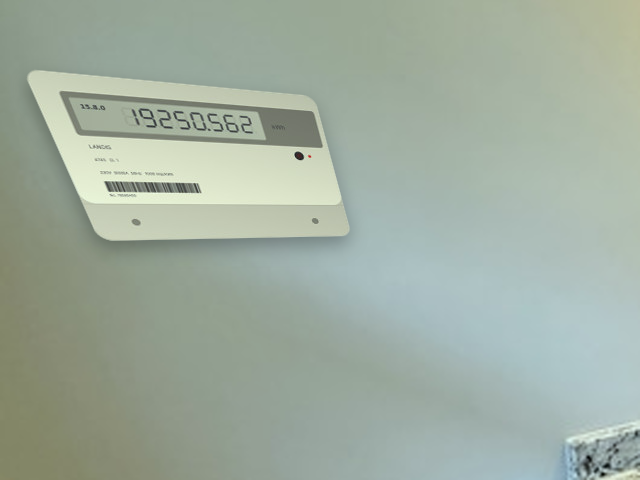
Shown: value=19250.562 unit=kWh
